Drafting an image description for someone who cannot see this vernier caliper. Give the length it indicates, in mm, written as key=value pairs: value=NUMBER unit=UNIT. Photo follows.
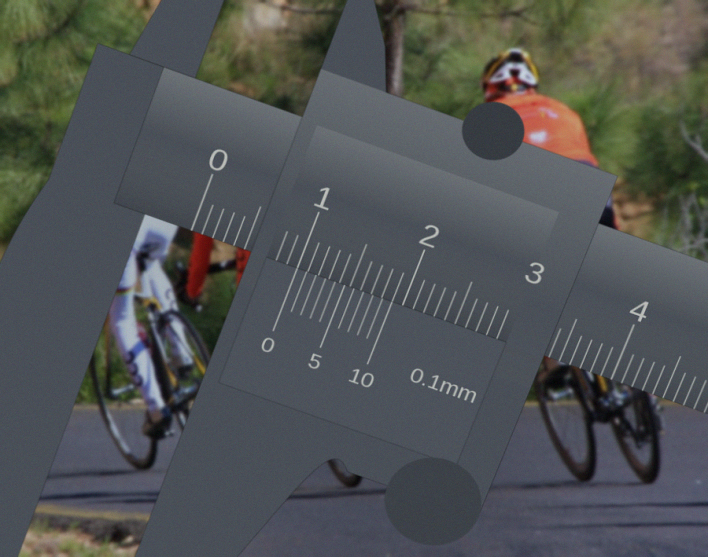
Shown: value=10.0 unit=mm
